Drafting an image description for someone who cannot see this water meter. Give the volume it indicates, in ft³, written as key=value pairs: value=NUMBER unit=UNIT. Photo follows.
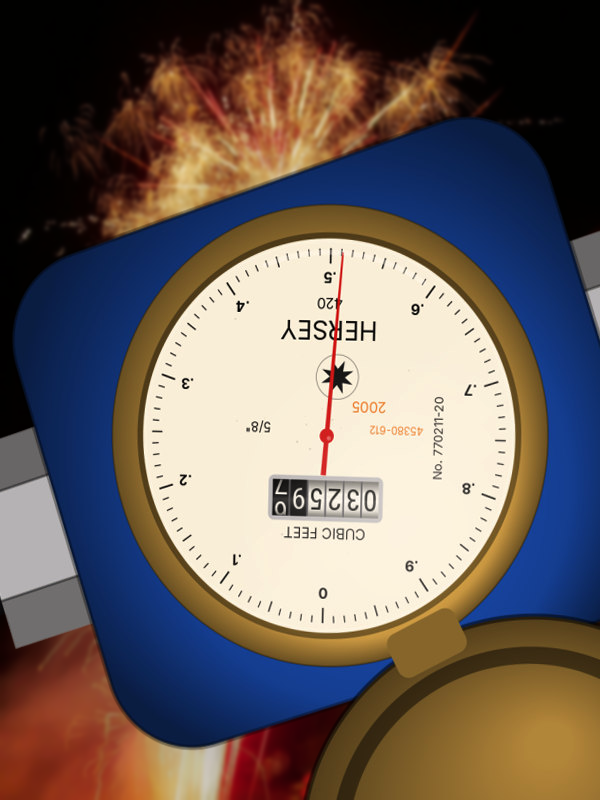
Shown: value=32596.51 unit=ft³
